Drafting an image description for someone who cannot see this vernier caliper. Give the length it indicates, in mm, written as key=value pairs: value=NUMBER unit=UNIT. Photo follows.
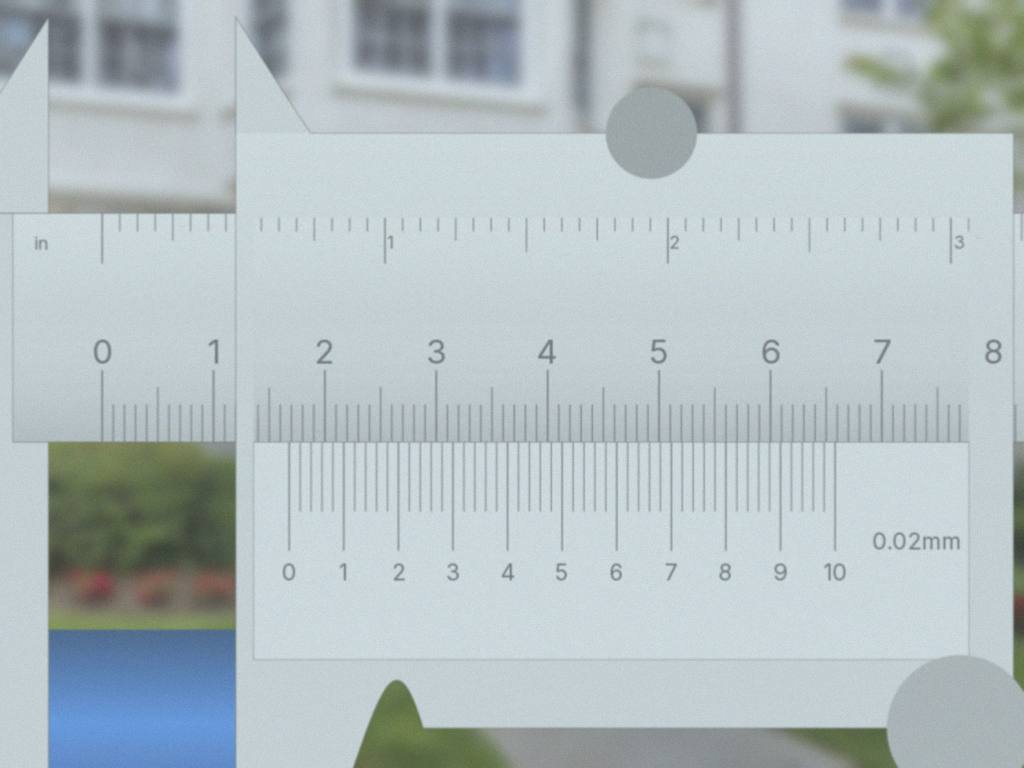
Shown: value=16.8 unit=mm
